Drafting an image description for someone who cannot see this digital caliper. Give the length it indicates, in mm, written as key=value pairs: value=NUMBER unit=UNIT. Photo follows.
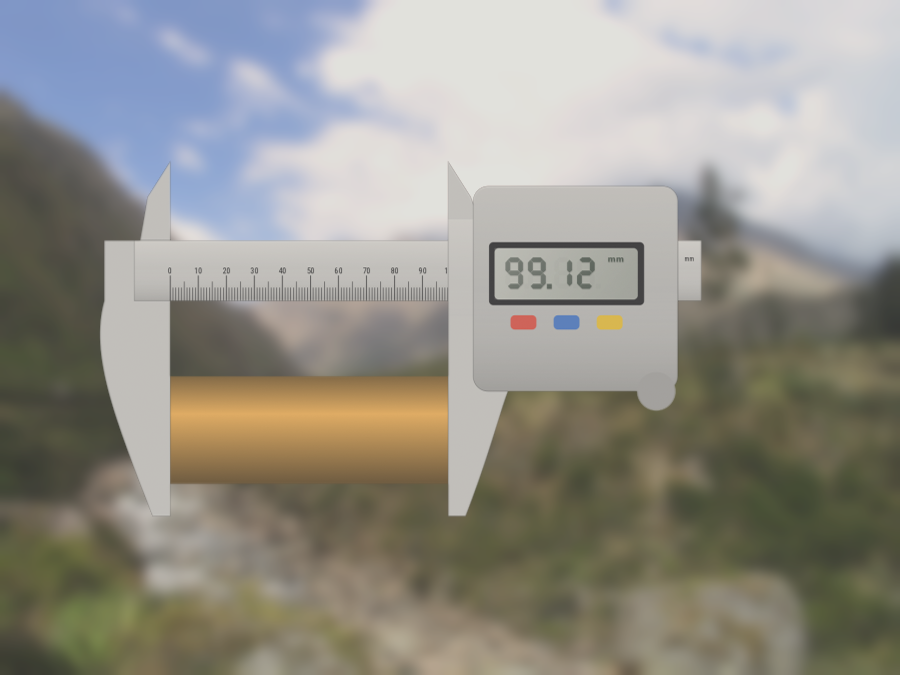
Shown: value=99.12 unit=mm
